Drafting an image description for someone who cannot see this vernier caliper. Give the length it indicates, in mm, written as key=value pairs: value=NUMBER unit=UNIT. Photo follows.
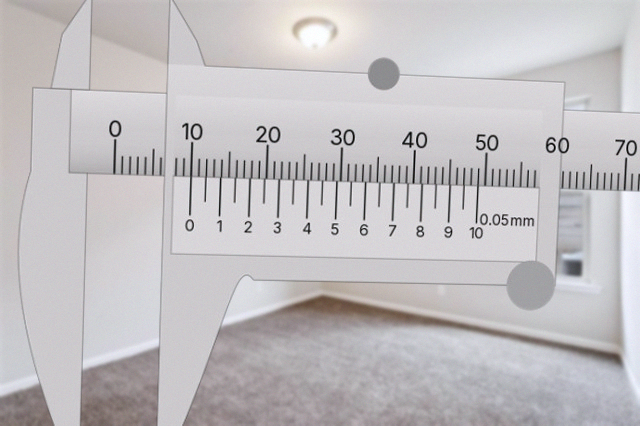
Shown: value=10.0 unit=mm
